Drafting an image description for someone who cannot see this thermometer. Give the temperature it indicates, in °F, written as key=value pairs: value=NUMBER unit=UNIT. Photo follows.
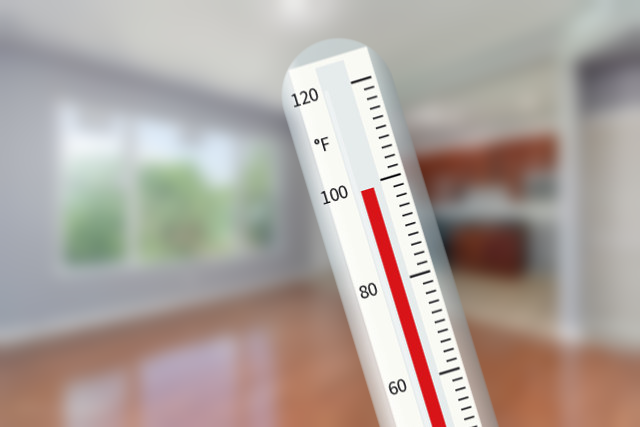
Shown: value=99 unit=°F
